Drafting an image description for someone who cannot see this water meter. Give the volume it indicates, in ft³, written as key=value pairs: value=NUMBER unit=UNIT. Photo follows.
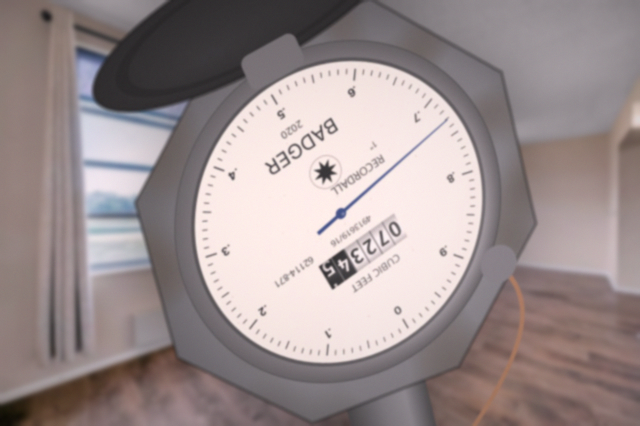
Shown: value=72344.73 unit=ft³
